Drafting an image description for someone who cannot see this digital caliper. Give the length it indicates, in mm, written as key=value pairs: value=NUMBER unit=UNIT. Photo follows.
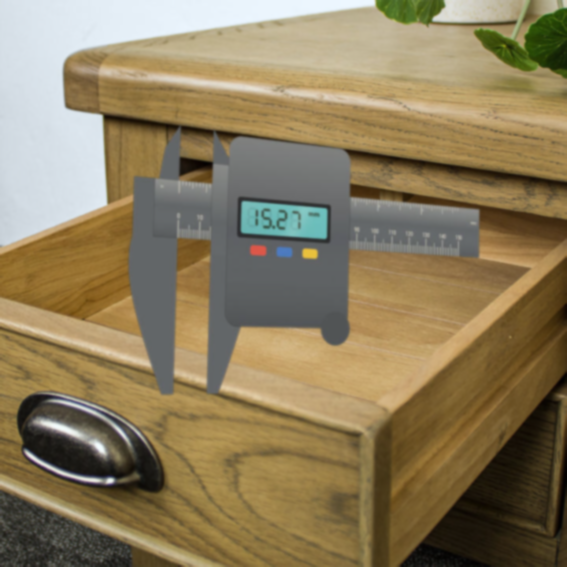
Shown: value=15.27 unit=mm
